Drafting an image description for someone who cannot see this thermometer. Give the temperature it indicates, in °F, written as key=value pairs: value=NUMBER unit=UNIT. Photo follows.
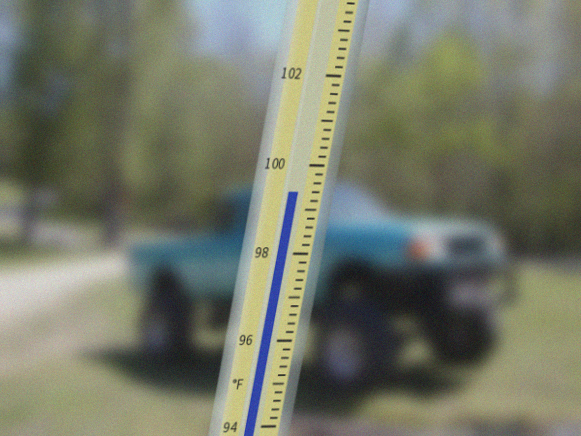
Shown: value=99.4 unit=°F
